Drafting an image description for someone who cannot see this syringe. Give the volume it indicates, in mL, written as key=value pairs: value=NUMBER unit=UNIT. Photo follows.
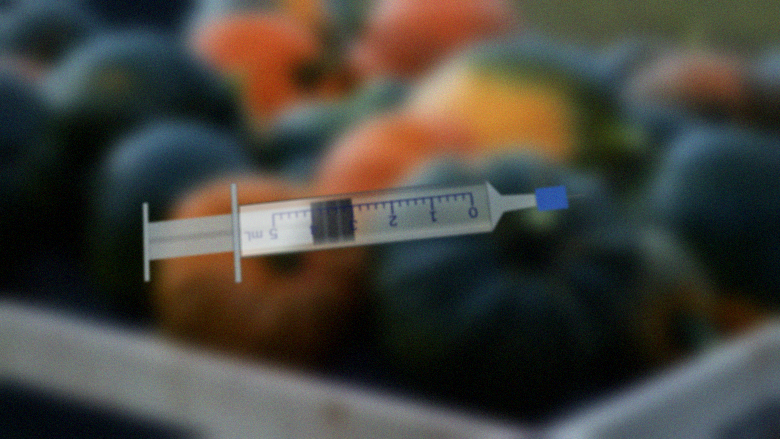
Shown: value=3 unit=mL
